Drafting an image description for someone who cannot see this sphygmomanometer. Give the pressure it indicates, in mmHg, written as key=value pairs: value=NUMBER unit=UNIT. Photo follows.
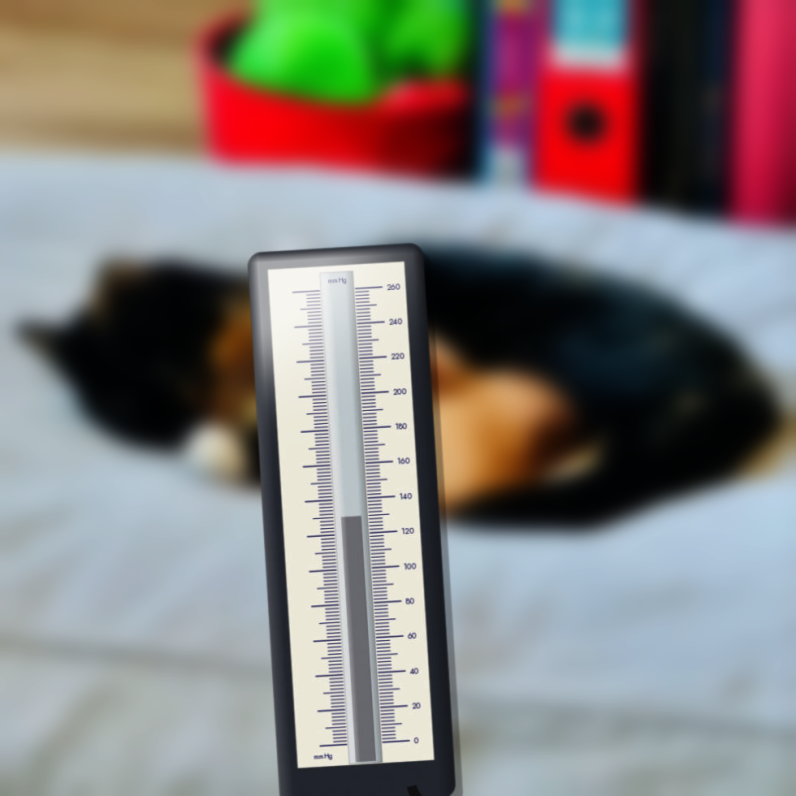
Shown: value=130 unit=mmHg
